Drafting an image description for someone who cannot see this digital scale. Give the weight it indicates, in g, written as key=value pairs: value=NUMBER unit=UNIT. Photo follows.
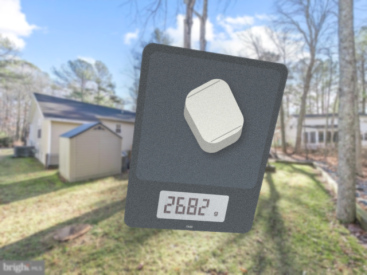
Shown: value=2682 unit=g
